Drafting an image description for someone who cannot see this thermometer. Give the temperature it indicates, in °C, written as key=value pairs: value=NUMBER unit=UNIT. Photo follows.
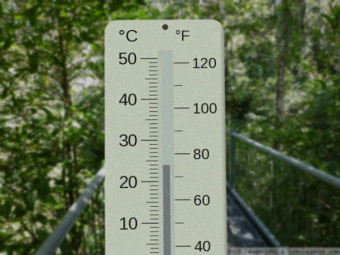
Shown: value=24 unit=°C
